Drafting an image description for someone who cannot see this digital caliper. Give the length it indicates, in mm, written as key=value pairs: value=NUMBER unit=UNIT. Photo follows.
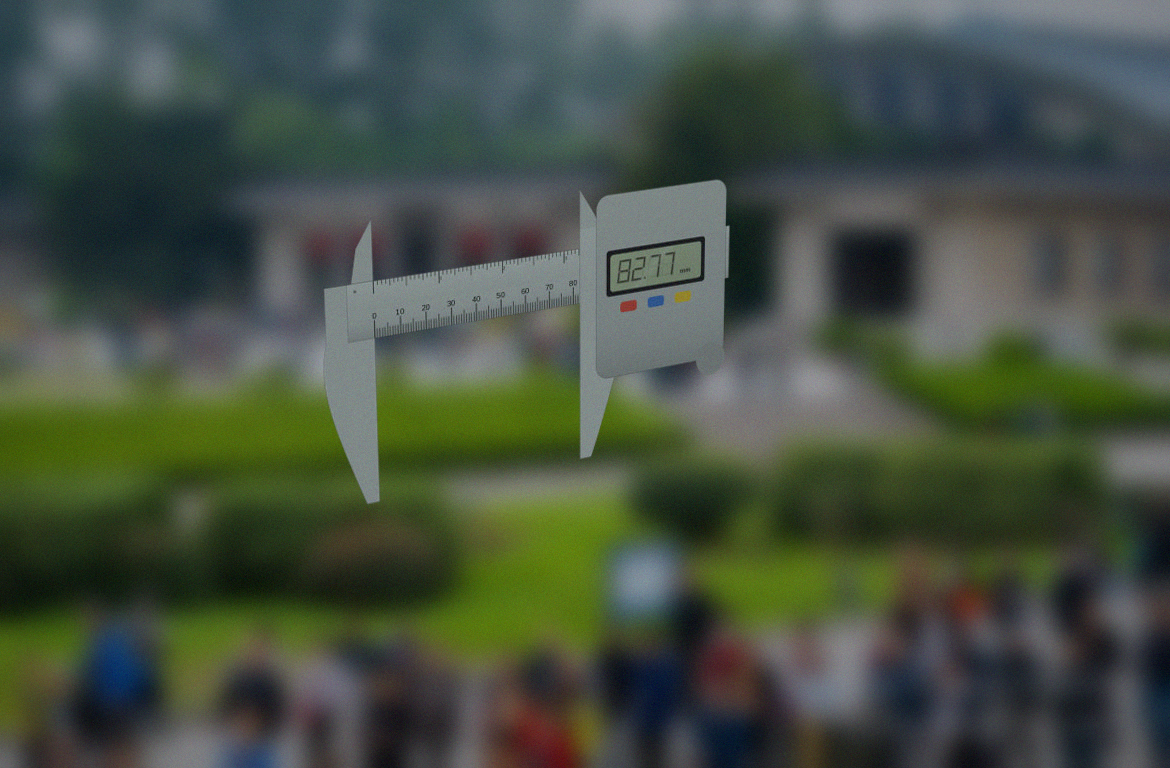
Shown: value=82.77 unit=mm
